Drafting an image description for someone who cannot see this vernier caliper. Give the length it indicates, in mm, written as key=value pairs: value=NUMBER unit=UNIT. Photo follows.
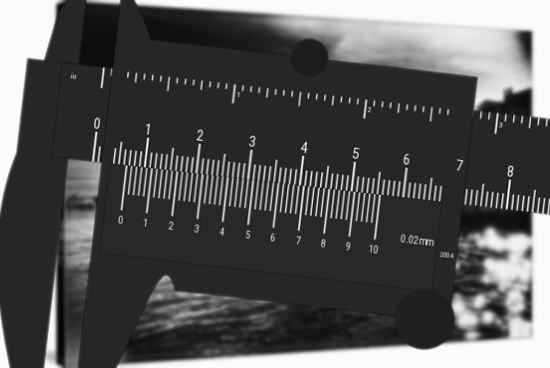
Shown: value=6.5 unit=mm
